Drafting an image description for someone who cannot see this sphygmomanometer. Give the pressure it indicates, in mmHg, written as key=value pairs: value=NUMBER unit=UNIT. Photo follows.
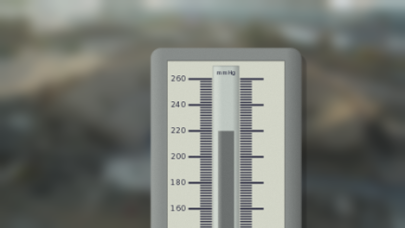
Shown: value=220 unit=mmHg
